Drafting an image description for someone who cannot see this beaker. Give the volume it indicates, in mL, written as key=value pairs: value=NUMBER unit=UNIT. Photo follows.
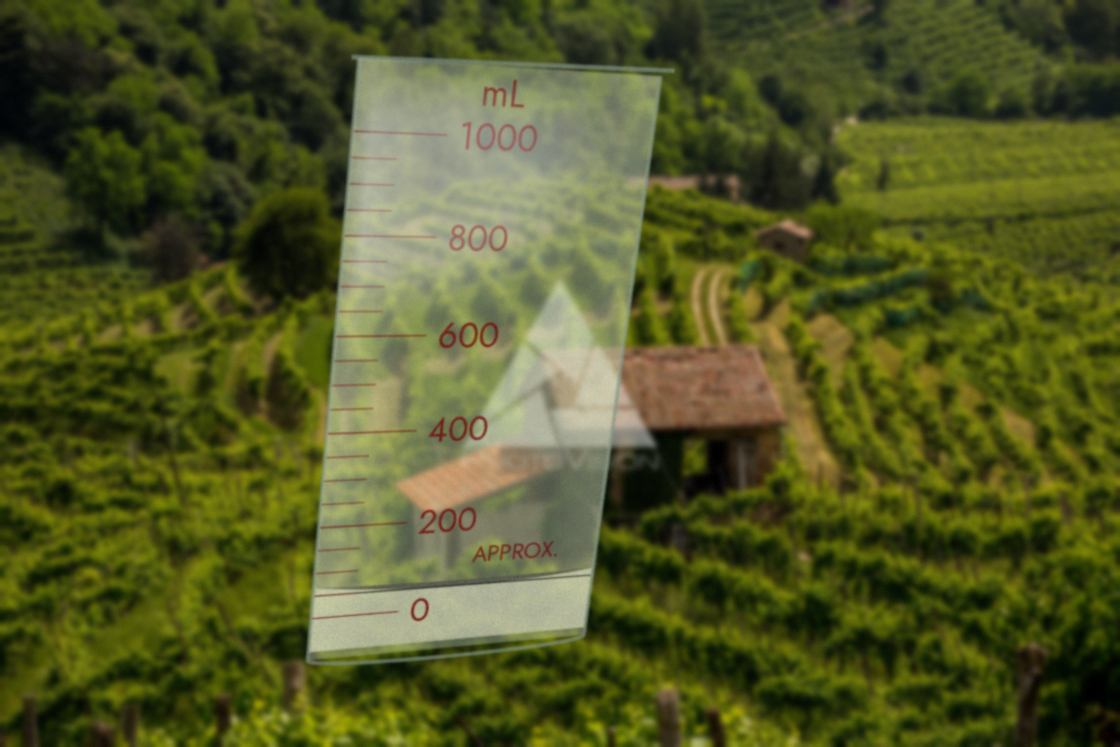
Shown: value=50 unit=mL
